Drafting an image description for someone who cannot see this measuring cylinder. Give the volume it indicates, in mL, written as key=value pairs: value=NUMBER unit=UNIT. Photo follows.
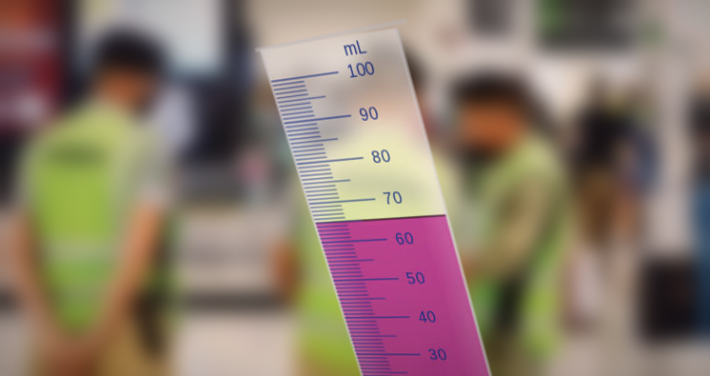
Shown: value=65 unit=mL
